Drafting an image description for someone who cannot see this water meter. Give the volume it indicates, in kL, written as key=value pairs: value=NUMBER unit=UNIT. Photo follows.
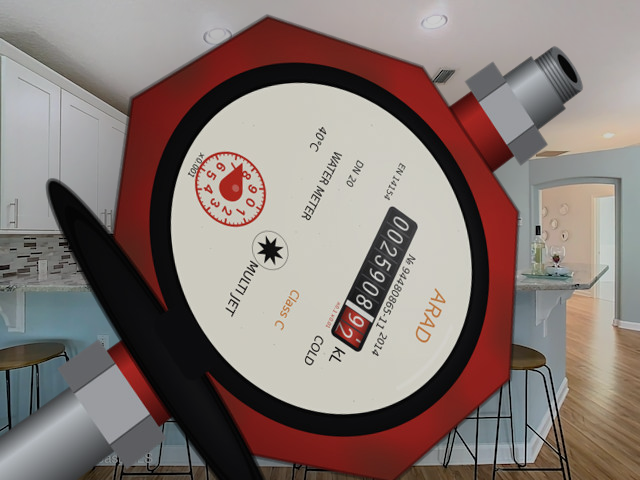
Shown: value=25908.917 unit=kL
